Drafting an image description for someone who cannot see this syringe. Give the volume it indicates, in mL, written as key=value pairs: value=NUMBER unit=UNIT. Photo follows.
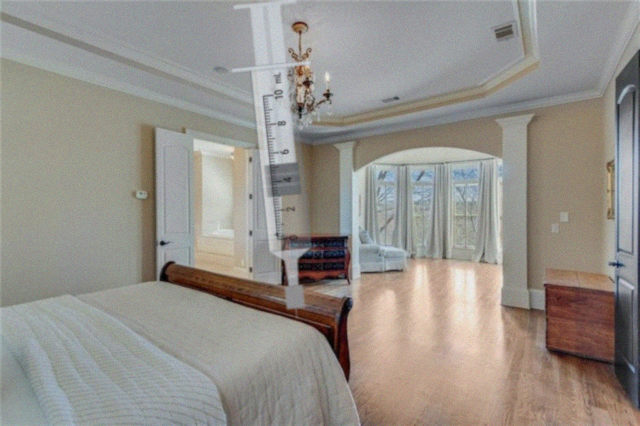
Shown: value=3 unit=mL
